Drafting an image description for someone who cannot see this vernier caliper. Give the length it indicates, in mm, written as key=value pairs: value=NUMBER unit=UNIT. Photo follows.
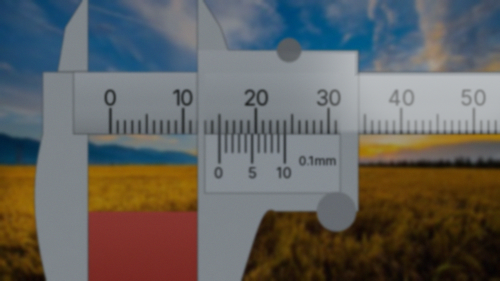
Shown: value=15.0 unit=mm
